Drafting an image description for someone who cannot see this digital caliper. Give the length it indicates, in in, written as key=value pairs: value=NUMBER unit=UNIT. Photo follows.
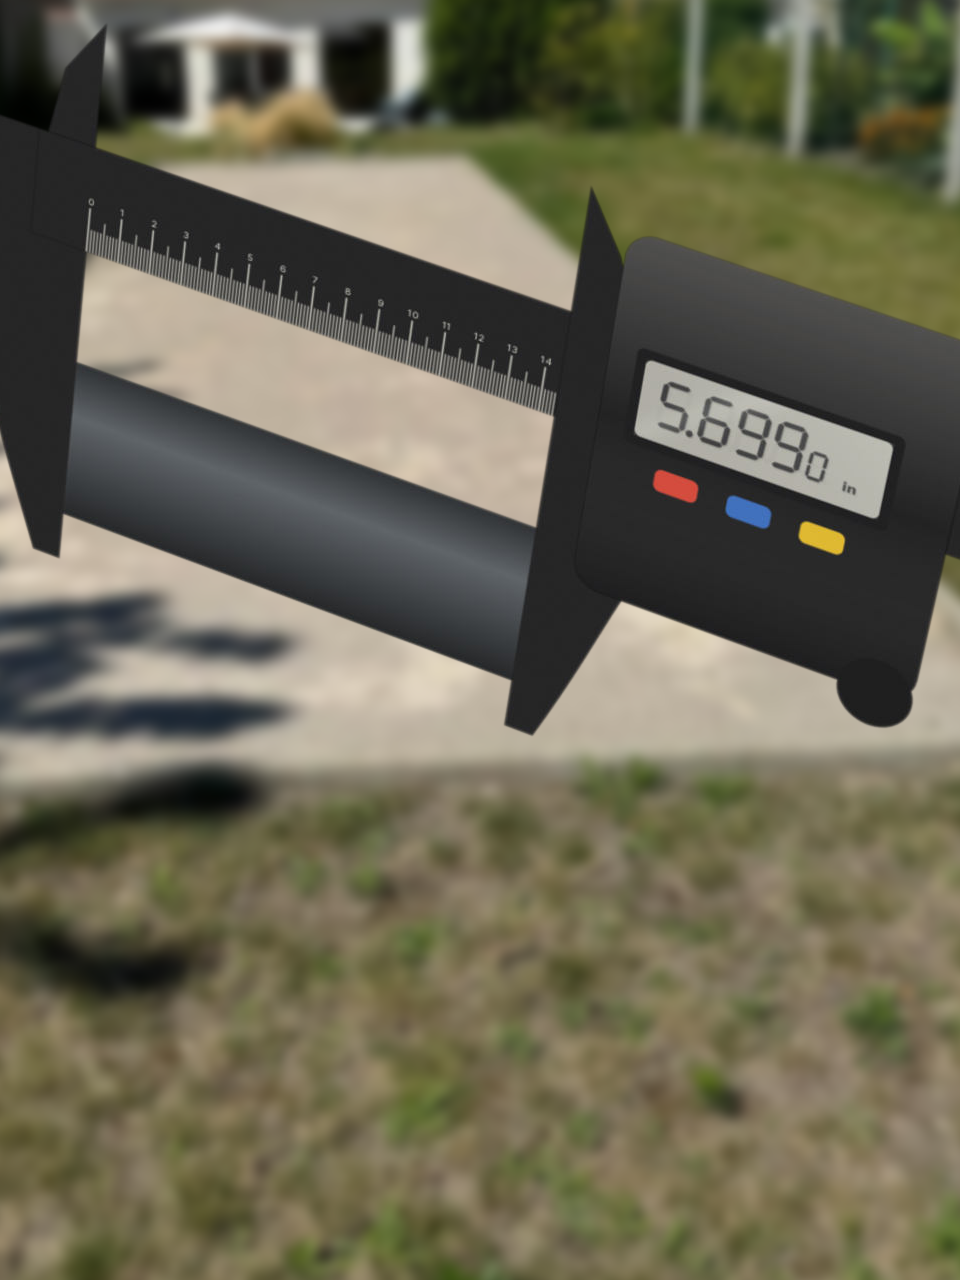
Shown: value=5.6990 unit=in
